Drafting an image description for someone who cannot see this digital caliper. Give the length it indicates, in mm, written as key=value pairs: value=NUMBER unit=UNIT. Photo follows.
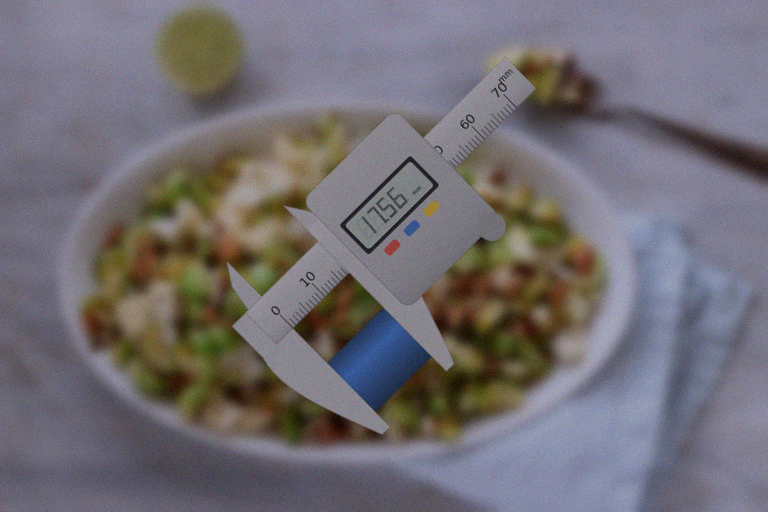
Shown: value=17.56 unit=mm
